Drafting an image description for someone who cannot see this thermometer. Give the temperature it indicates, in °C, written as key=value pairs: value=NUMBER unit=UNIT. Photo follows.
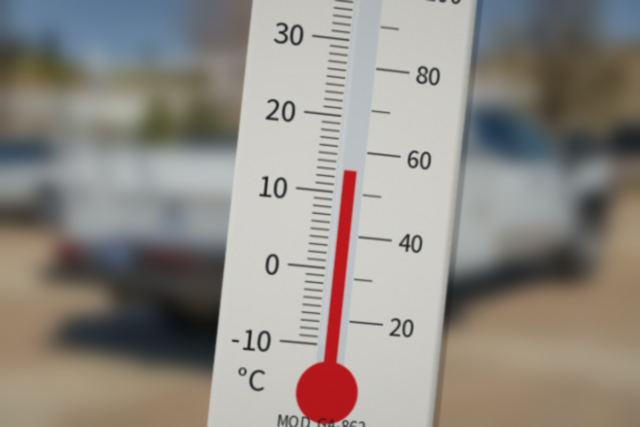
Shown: value=13 unit=°C
